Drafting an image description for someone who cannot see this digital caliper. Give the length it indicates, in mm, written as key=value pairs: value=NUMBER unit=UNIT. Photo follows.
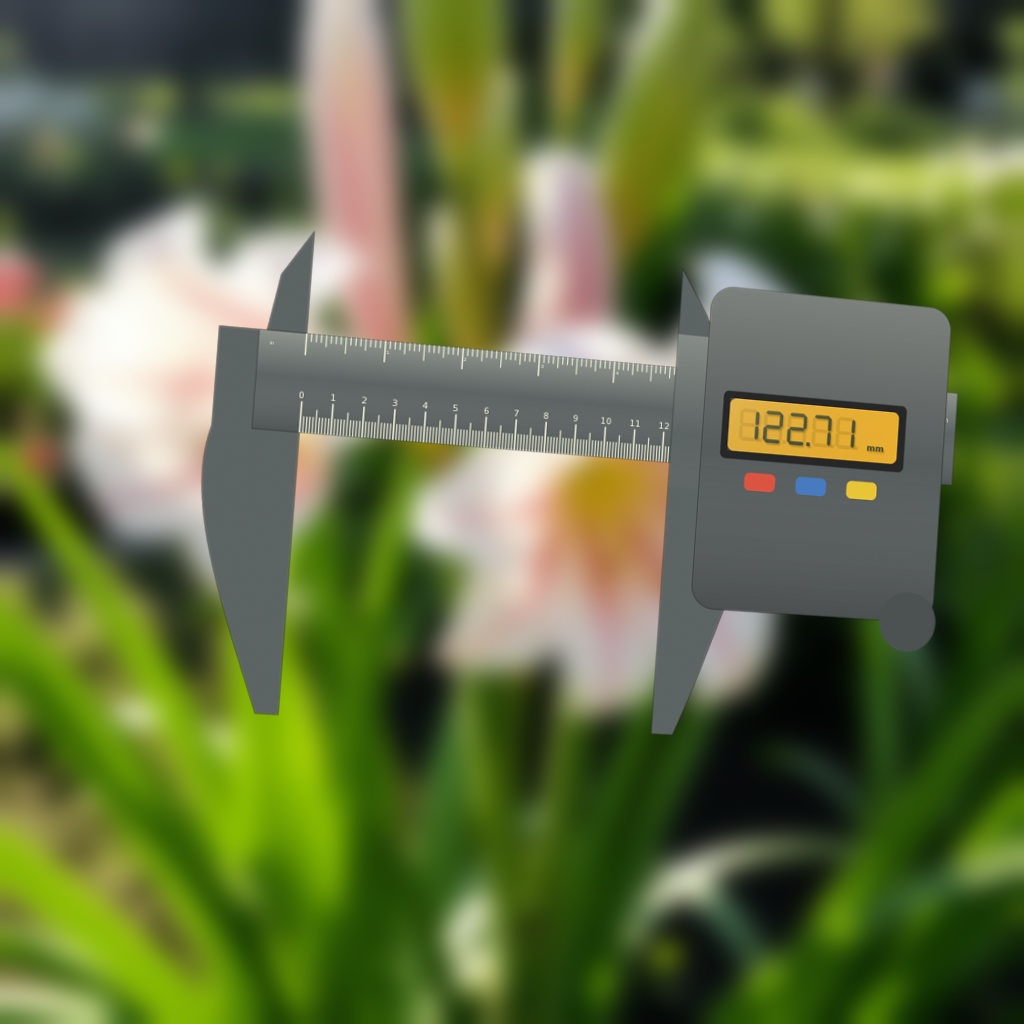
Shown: value=122.71 unit=mm
